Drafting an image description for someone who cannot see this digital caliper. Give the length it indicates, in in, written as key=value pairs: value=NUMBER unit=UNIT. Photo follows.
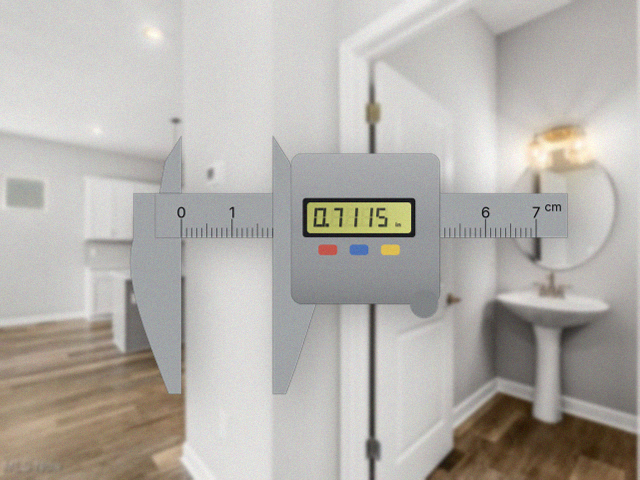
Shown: value=0.7115 unit=in
